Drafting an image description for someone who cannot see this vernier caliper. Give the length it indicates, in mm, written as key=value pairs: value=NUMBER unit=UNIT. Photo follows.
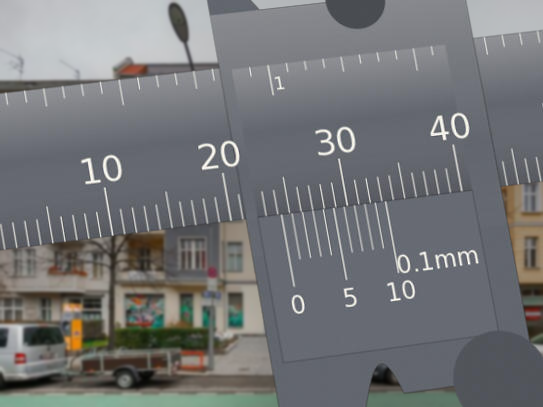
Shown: value=24.3 unit=mm
